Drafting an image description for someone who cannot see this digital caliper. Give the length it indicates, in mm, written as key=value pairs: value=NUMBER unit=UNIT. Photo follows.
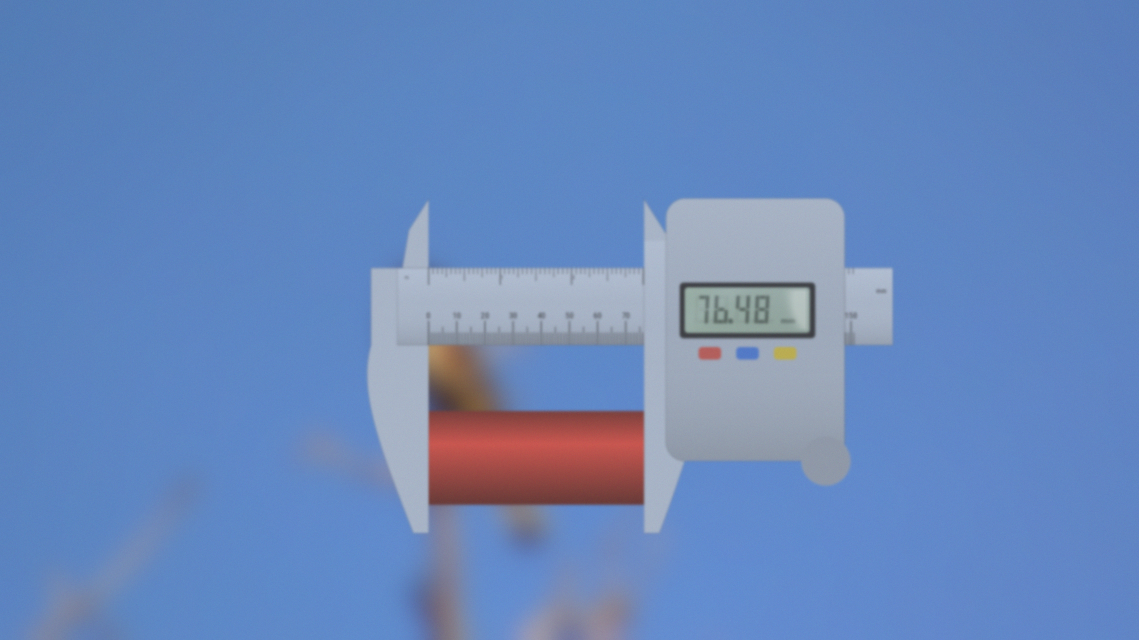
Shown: value=76.48 unit=mm
